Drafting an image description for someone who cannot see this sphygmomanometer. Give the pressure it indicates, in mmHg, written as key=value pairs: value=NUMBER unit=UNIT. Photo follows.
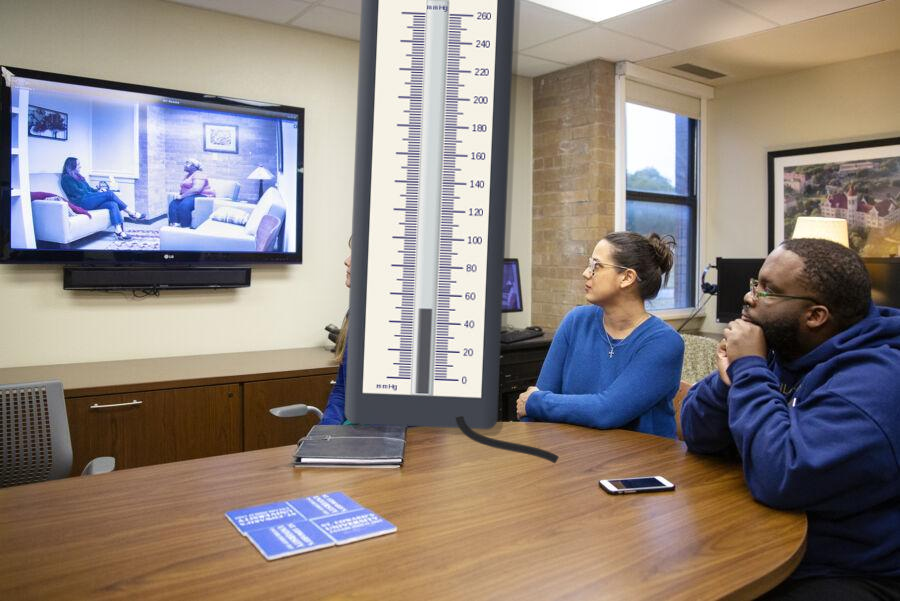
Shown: value=50 unit=mmHg
